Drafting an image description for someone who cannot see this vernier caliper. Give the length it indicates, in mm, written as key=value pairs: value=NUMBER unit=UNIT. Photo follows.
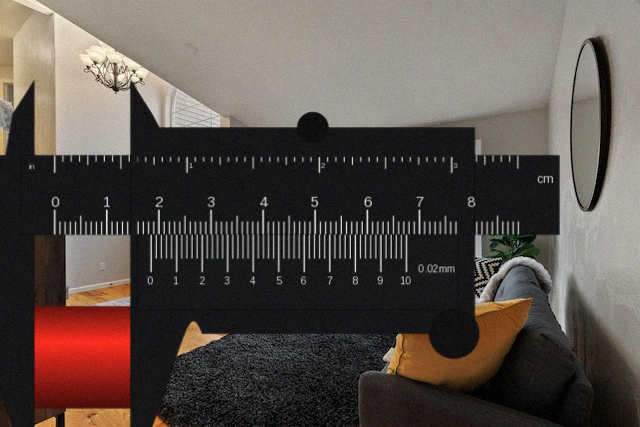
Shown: value=18.5 unit=mm
